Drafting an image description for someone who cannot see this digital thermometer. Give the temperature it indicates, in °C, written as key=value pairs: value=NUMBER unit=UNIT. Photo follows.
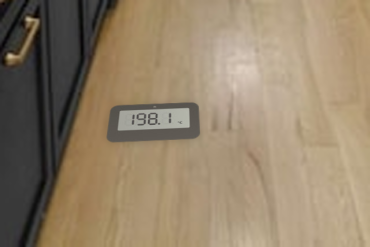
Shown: value=198.1 unit=°C
